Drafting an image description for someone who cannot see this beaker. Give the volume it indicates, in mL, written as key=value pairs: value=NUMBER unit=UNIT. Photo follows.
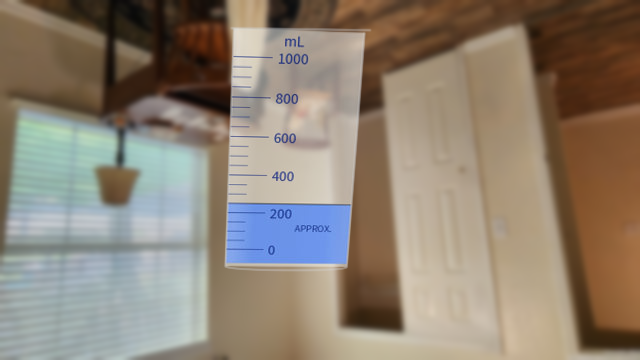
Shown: value=250 unit=mL
